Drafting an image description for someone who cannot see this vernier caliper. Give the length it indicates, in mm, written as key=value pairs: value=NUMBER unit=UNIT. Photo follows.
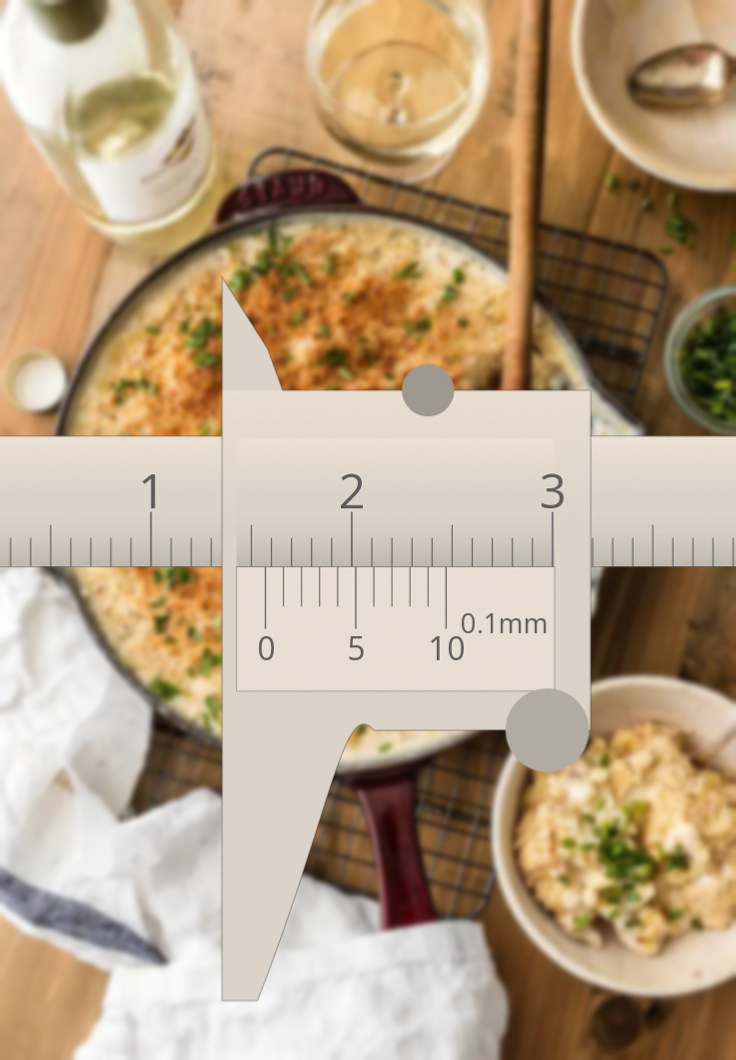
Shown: value=15.7 unit=mm
